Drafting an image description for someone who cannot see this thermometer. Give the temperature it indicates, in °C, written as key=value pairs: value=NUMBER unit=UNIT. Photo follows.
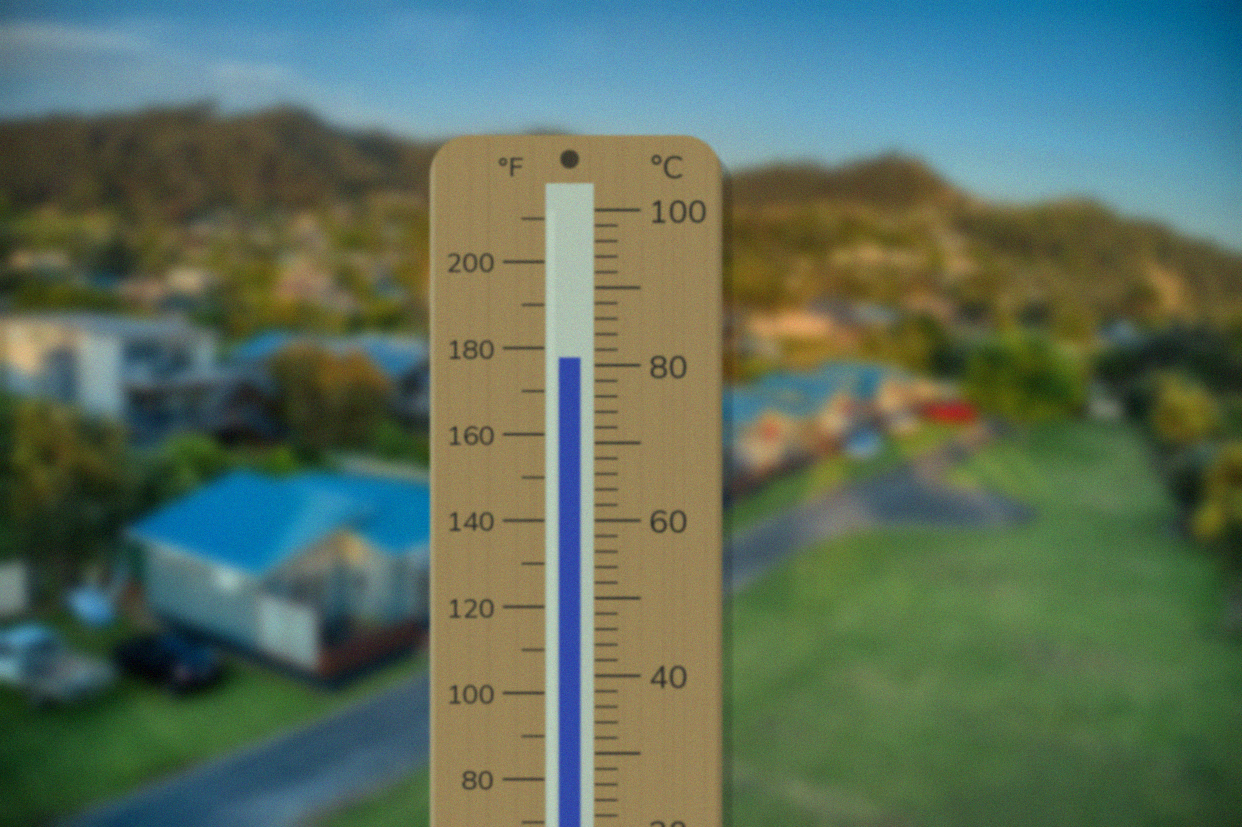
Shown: value=81 unit=°C
